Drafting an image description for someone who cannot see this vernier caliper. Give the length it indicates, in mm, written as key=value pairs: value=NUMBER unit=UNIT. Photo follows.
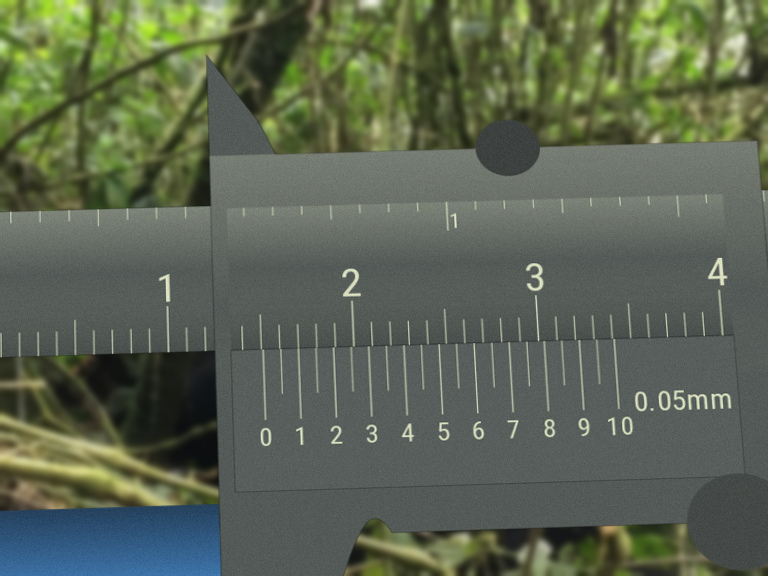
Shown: value=15.1 unit=mm
